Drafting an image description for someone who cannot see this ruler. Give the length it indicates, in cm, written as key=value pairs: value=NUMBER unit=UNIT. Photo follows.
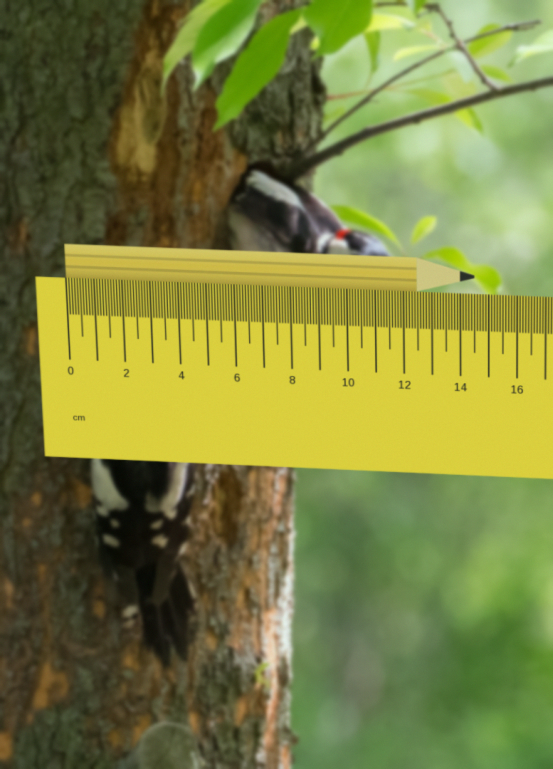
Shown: value=14.5 unit=cm
